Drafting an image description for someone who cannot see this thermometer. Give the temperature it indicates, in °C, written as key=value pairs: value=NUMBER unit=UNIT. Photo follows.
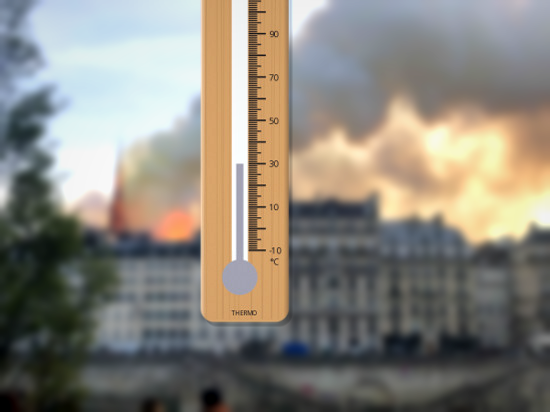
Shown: value=30 unit=°C
